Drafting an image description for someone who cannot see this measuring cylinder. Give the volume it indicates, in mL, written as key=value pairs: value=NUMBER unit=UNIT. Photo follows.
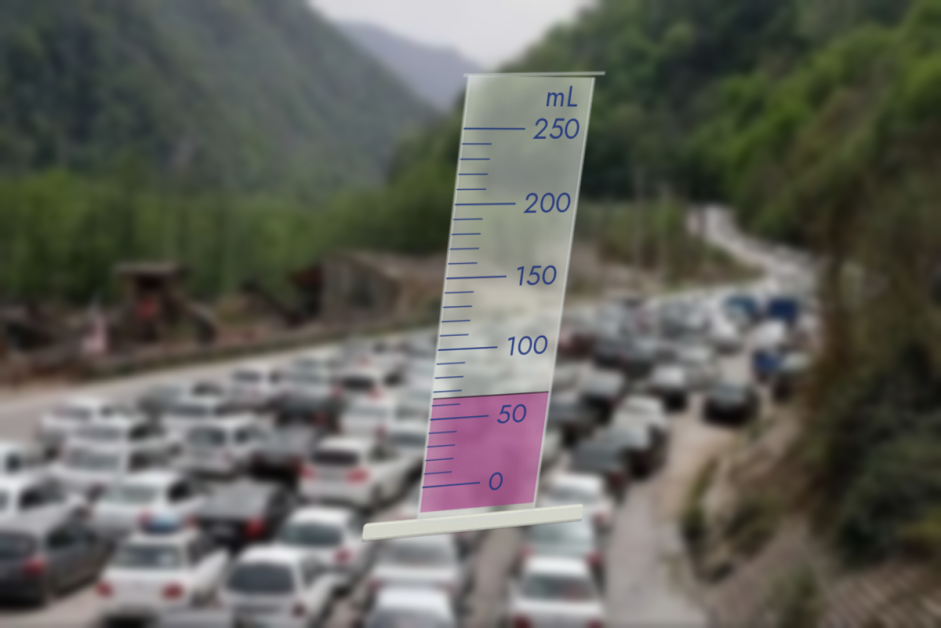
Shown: value=65 unit=mL
